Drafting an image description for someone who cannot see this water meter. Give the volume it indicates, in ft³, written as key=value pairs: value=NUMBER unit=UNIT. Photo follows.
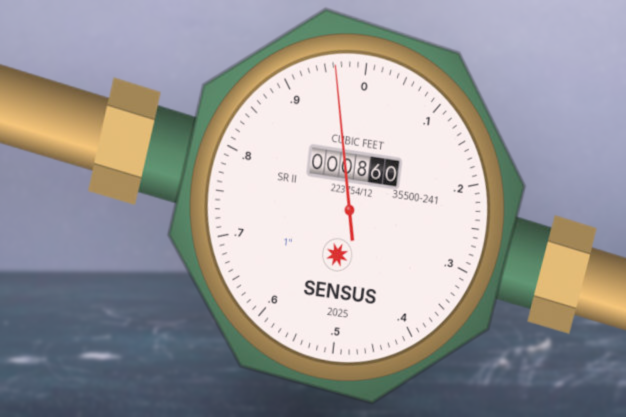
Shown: value=859.96 unit=ft³
